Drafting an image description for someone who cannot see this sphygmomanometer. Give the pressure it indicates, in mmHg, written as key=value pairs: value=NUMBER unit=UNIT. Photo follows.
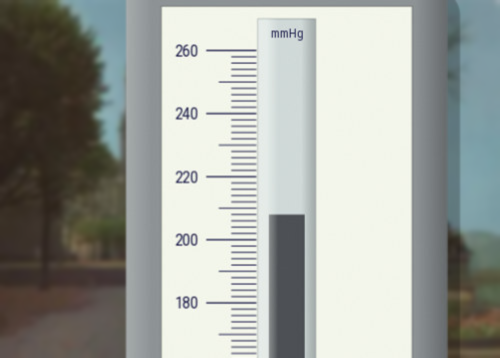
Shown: value=208 unit=mmHg
